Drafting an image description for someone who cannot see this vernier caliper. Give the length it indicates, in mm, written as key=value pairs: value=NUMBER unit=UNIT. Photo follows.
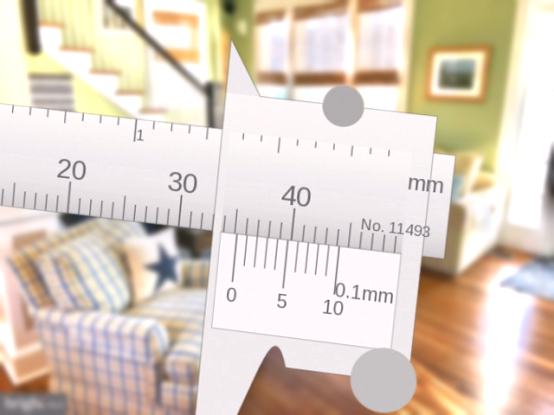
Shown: value=35.2 unit=mm
